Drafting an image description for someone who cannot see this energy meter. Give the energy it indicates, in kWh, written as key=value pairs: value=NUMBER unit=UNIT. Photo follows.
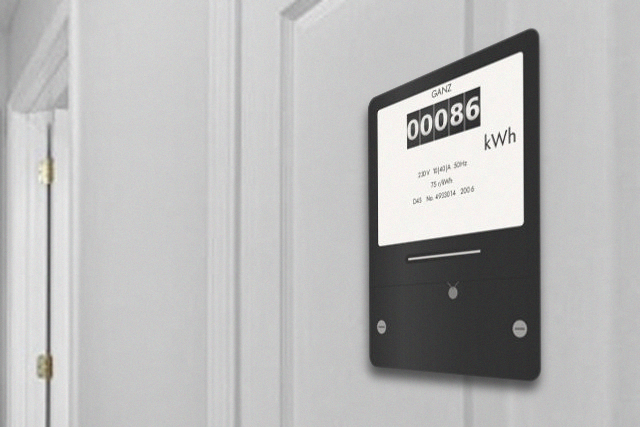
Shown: value=86 unit=kWh
